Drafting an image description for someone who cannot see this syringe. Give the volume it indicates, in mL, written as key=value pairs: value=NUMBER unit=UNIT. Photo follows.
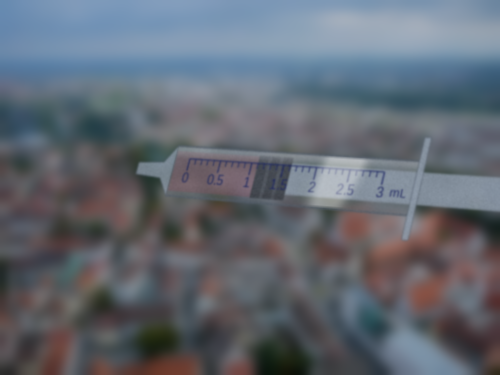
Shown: value=1.1 unit=mL
